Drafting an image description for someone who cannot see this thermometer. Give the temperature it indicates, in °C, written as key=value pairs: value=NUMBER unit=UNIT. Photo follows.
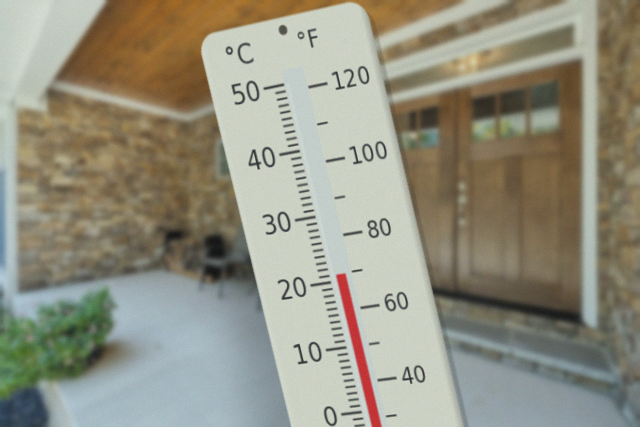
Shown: value=21 unit=°C
